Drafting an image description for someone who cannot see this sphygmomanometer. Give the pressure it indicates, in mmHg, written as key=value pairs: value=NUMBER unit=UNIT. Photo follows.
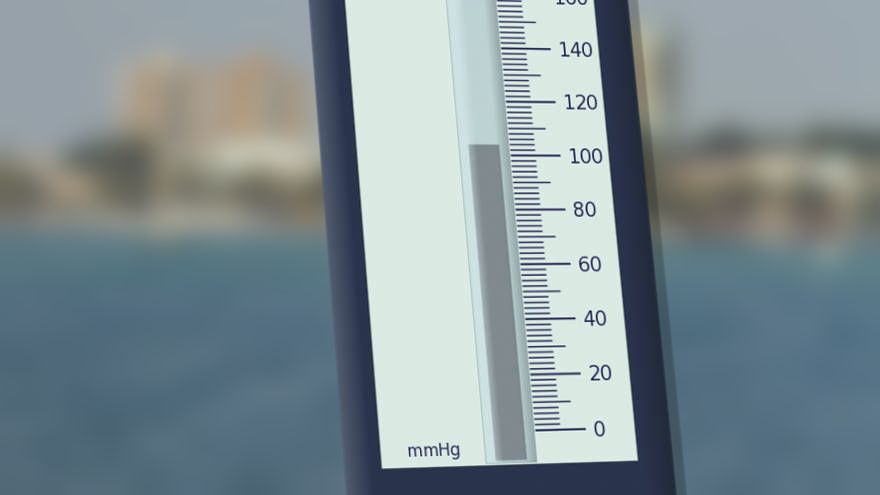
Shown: value=104 unit=mmHg
